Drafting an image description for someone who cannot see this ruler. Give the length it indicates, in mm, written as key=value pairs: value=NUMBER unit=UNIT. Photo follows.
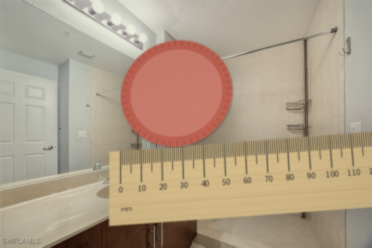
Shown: value=55 unit=mm
